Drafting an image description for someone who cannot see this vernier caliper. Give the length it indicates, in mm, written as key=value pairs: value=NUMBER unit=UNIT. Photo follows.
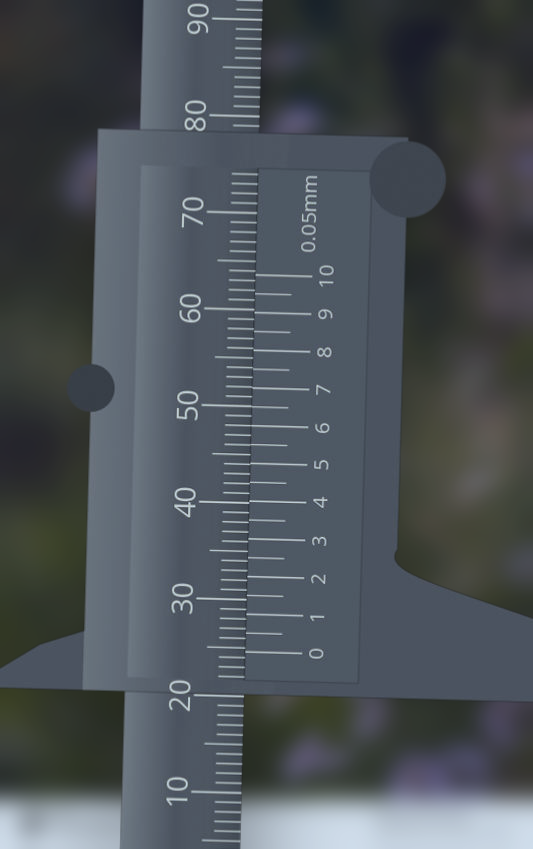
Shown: value=24.6 unit=mm
